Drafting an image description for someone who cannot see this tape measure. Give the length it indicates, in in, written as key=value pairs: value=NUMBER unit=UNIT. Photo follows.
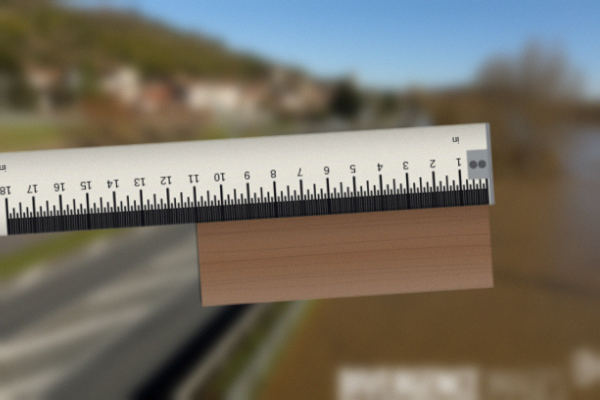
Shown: value=11 unit=in
